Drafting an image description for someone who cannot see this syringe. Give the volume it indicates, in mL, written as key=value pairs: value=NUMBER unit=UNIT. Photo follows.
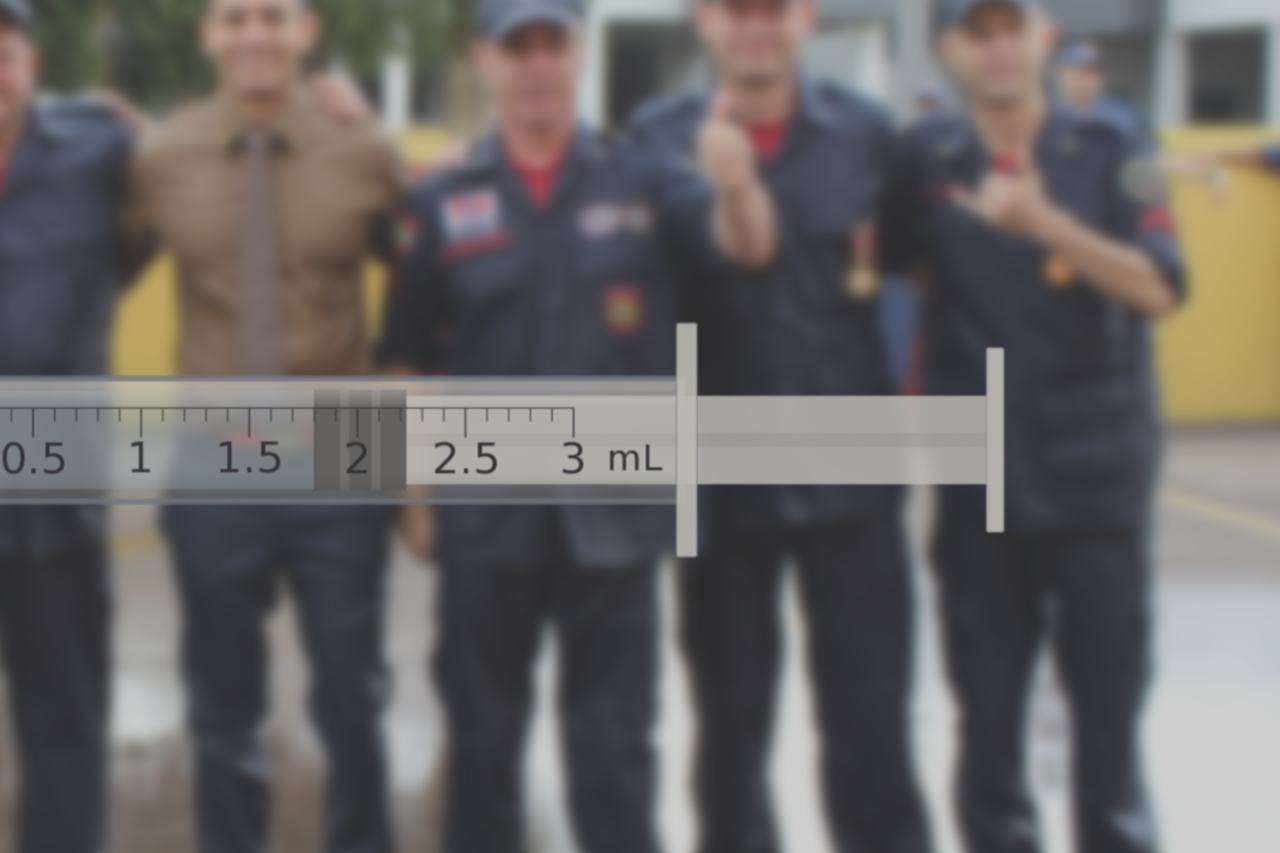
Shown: value=1.8 unit=mL
